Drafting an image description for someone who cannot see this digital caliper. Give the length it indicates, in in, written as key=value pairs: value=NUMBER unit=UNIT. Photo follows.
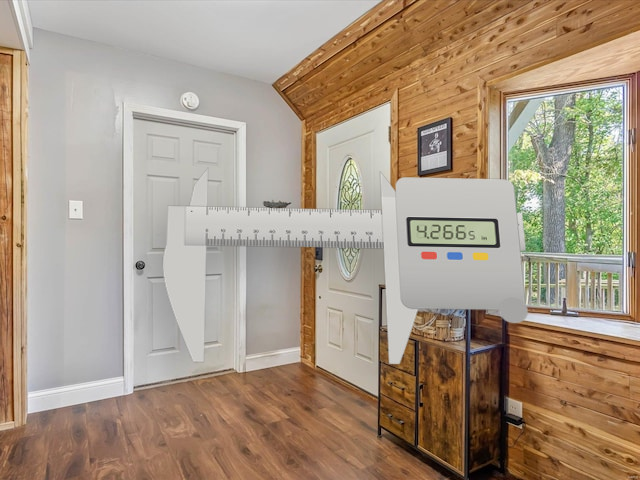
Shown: value=4.2665 unit=in
